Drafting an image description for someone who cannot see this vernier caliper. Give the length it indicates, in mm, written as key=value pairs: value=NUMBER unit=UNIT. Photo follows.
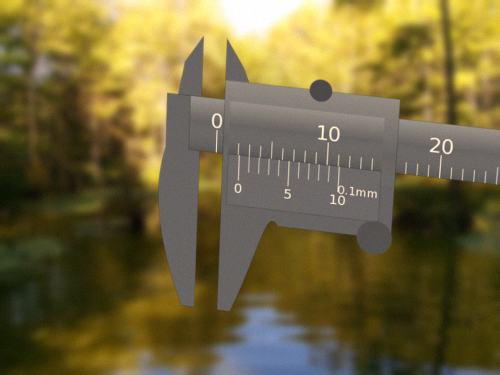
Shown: value=2.1 unit=mm
